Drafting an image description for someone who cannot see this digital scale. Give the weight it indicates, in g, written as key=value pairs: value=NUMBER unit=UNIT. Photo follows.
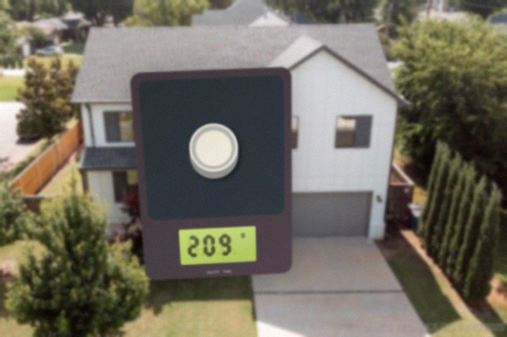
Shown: value=209 unit=g
